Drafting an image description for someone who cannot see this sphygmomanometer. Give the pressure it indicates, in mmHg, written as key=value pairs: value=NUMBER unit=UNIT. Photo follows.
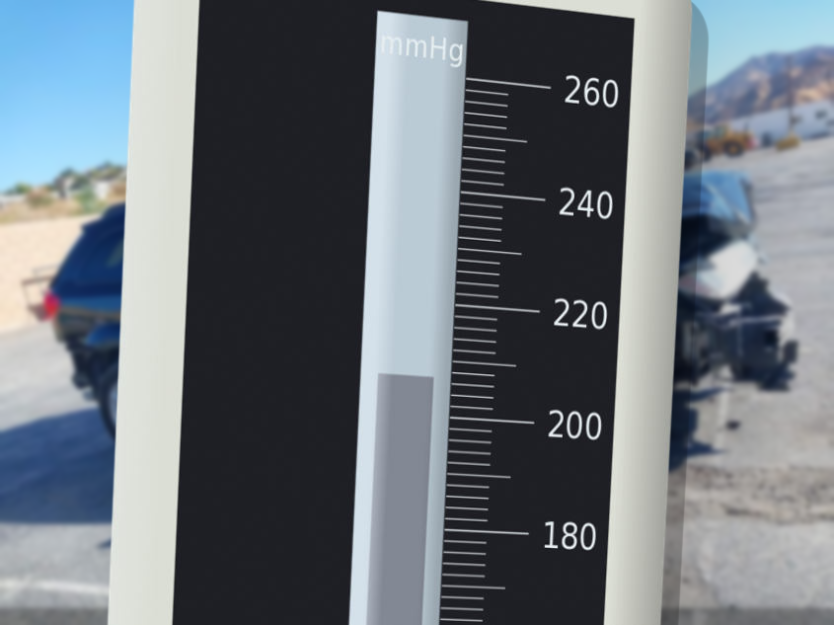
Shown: value=207 unit=mmHg
